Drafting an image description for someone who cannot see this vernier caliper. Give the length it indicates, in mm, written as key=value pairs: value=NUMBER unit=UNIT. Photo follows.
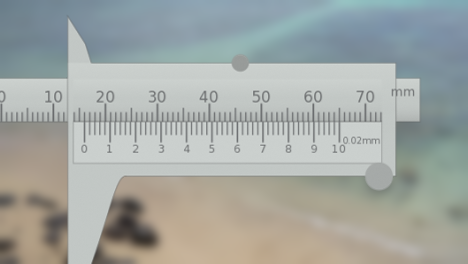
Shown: value=16.0 unit=mm
